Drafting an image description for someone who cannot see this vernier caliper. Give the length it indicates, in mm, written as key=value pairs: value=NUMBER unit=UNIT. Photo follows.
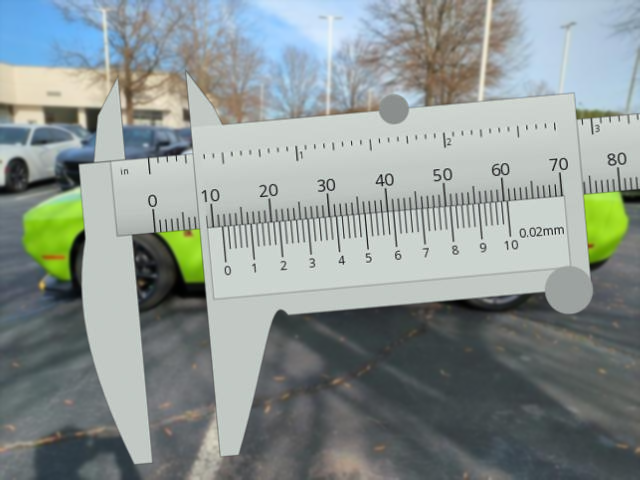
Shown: value=11.6 unit=mm
